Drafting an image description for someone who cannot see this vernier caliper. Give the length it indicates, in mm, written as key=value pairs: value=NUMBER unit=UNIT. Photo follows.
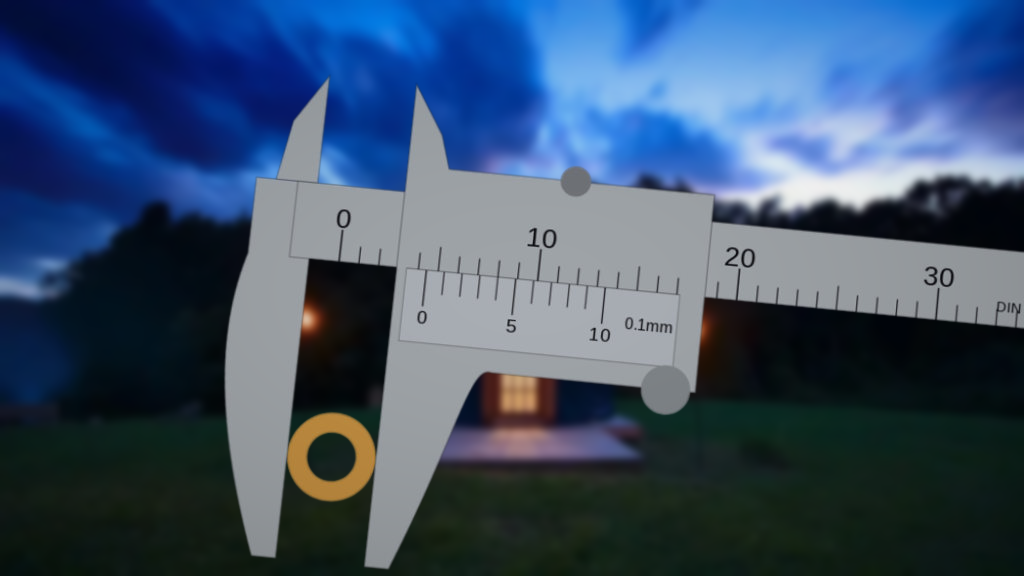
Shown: value=4.4 unit=mm
